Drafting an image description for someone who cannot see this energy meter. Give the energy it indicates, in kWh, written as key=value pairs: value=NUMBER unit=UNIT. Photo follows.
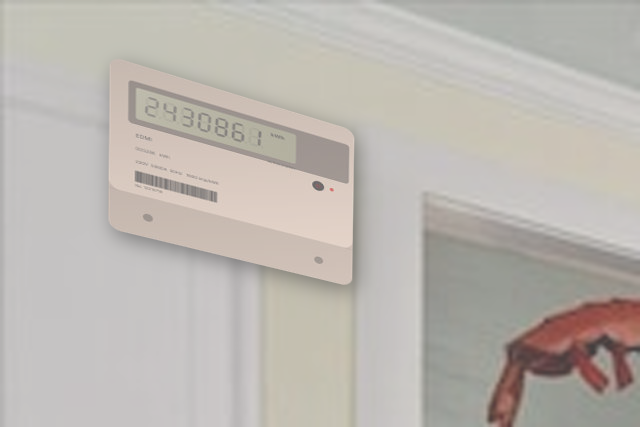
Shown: value=2430861 unit=kWh
